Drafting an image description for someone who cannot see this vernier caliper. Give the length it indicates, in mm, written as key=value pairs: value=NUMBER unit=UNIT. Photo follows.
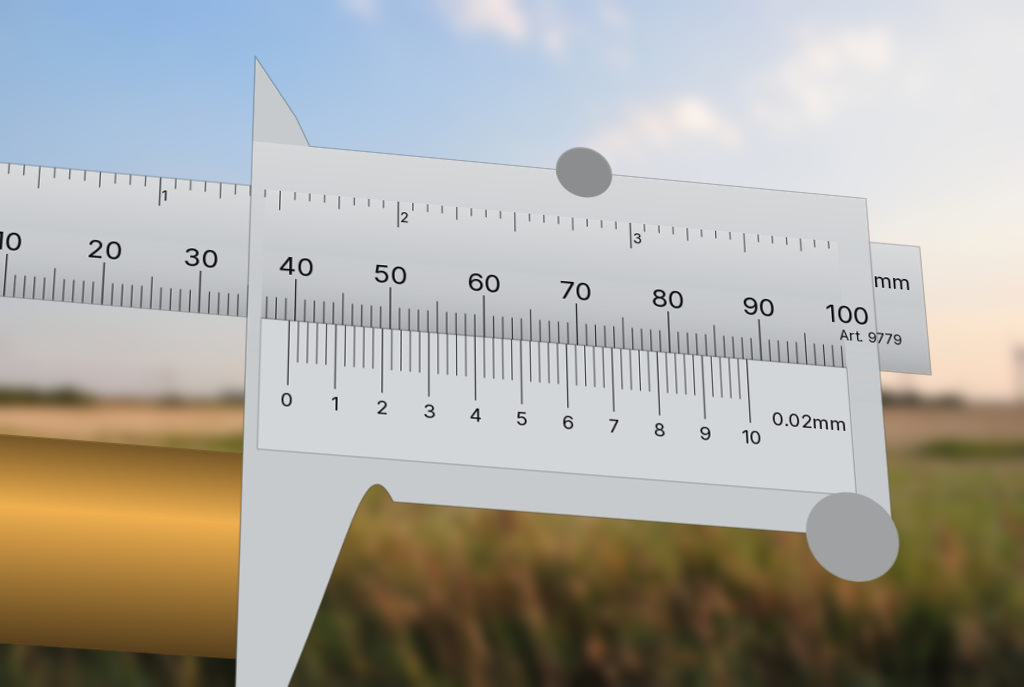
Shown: value=39.4 unit=mm
